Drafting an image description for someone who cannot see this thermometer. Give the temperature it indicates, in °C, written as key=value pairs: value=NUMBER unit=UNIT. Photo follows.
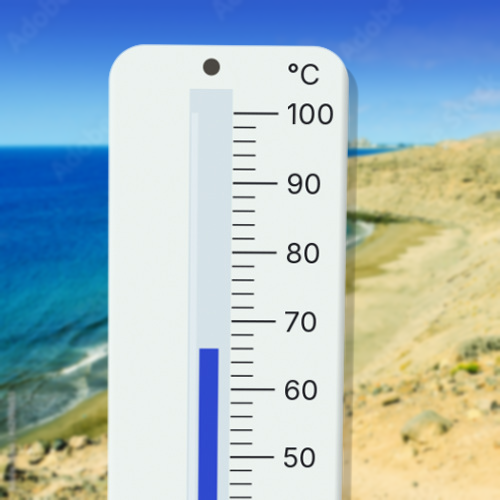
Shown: value=66 unit=°C
